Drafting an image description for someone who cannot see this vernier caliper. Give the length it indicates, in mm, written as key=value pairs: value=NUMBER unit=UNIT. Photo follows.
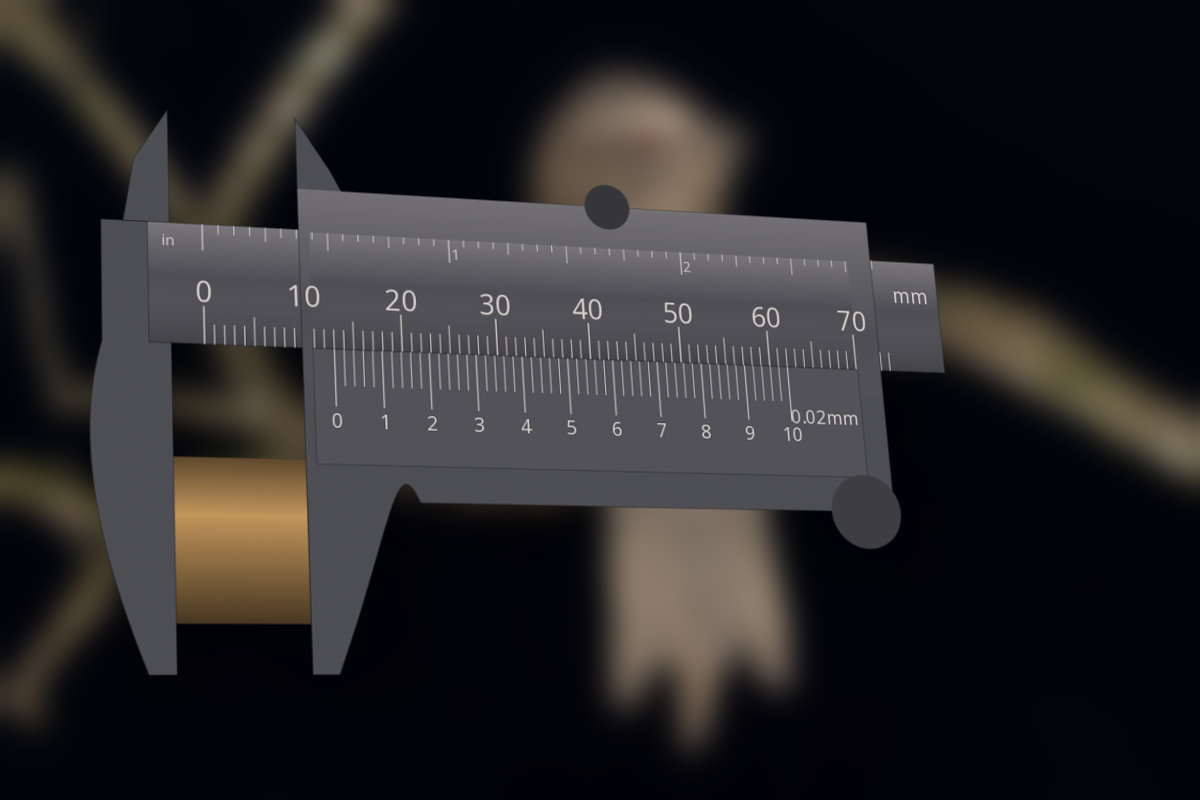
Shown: value=13.0 unit=mm
